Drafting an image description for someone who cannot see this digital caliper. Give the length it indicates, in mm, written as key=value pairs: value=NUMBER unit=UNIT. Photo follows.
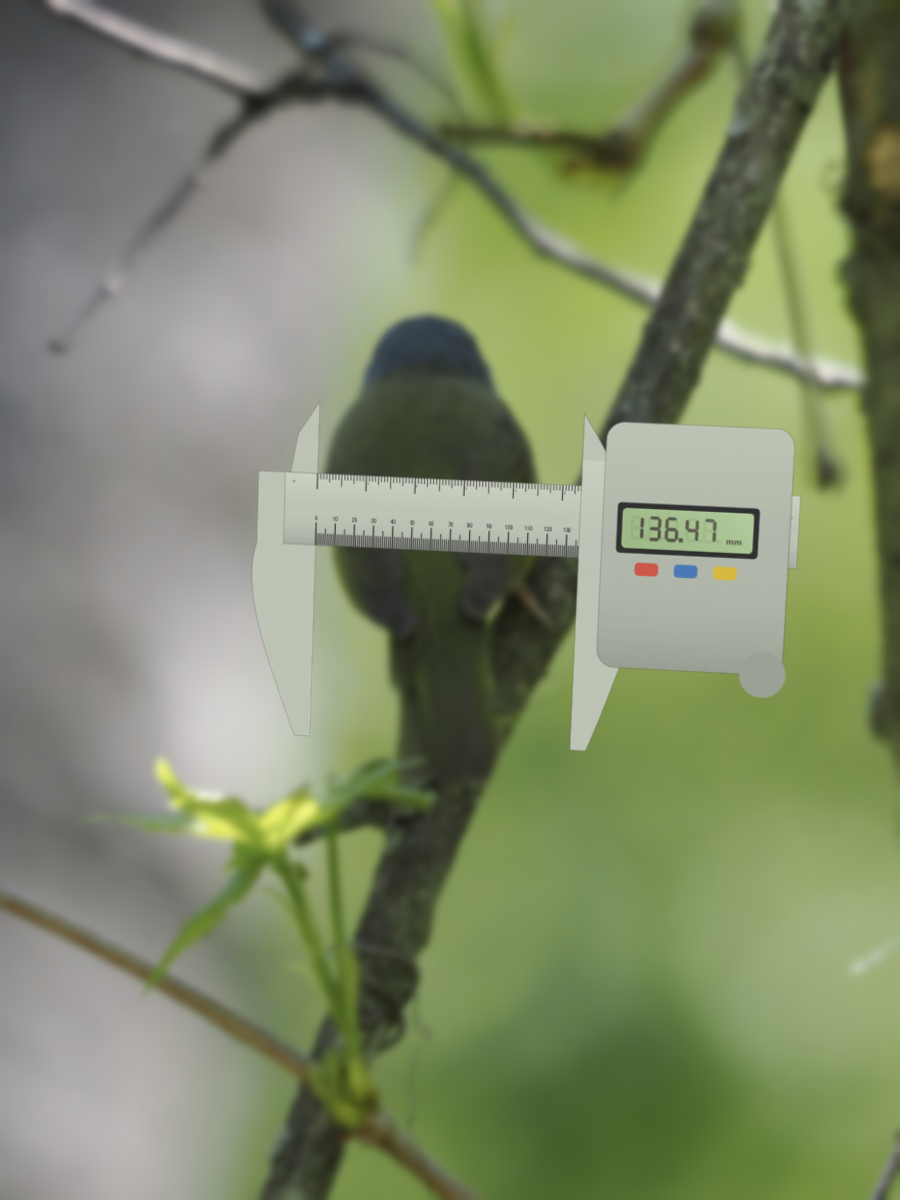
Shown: value=136.47 unit=mm
